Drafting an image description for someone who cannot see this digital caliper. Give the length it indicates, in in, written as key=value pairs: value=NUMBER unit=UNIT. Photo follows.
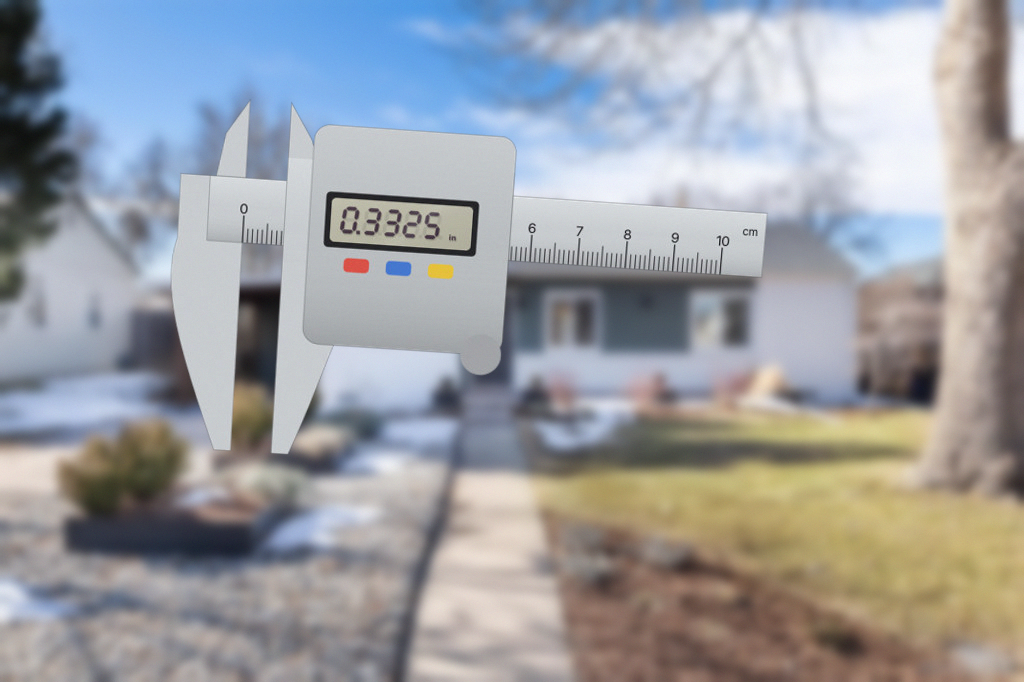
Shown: value=0.3325 unit=in
